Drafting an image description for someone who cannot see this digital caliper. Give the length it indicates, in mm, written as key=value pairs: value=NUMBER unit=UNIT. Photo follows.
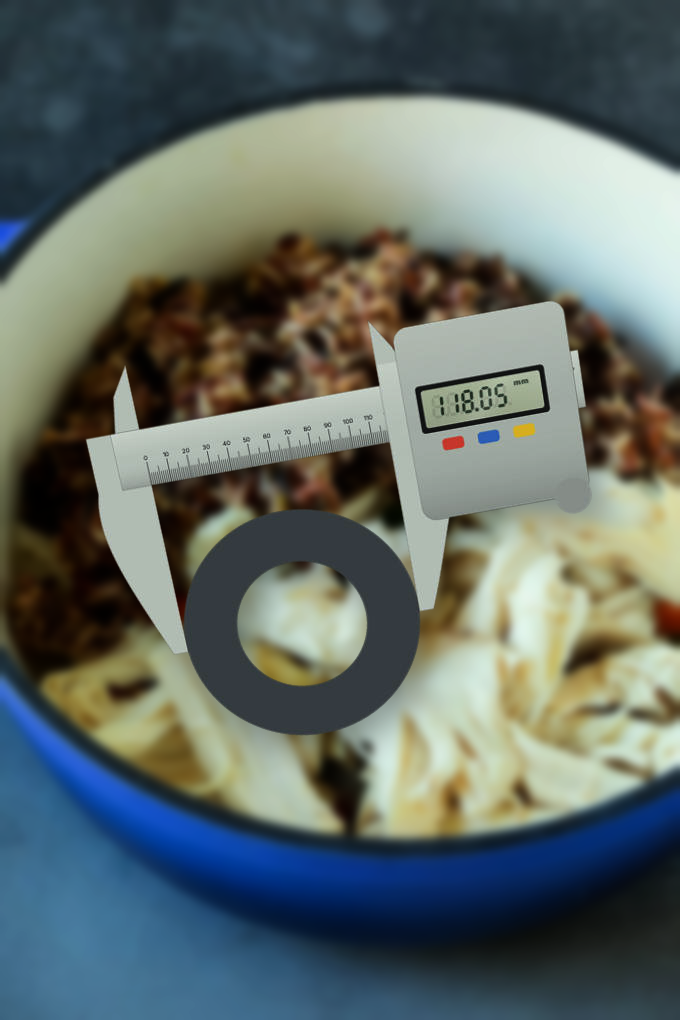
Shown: value=118.05 unit=mm
